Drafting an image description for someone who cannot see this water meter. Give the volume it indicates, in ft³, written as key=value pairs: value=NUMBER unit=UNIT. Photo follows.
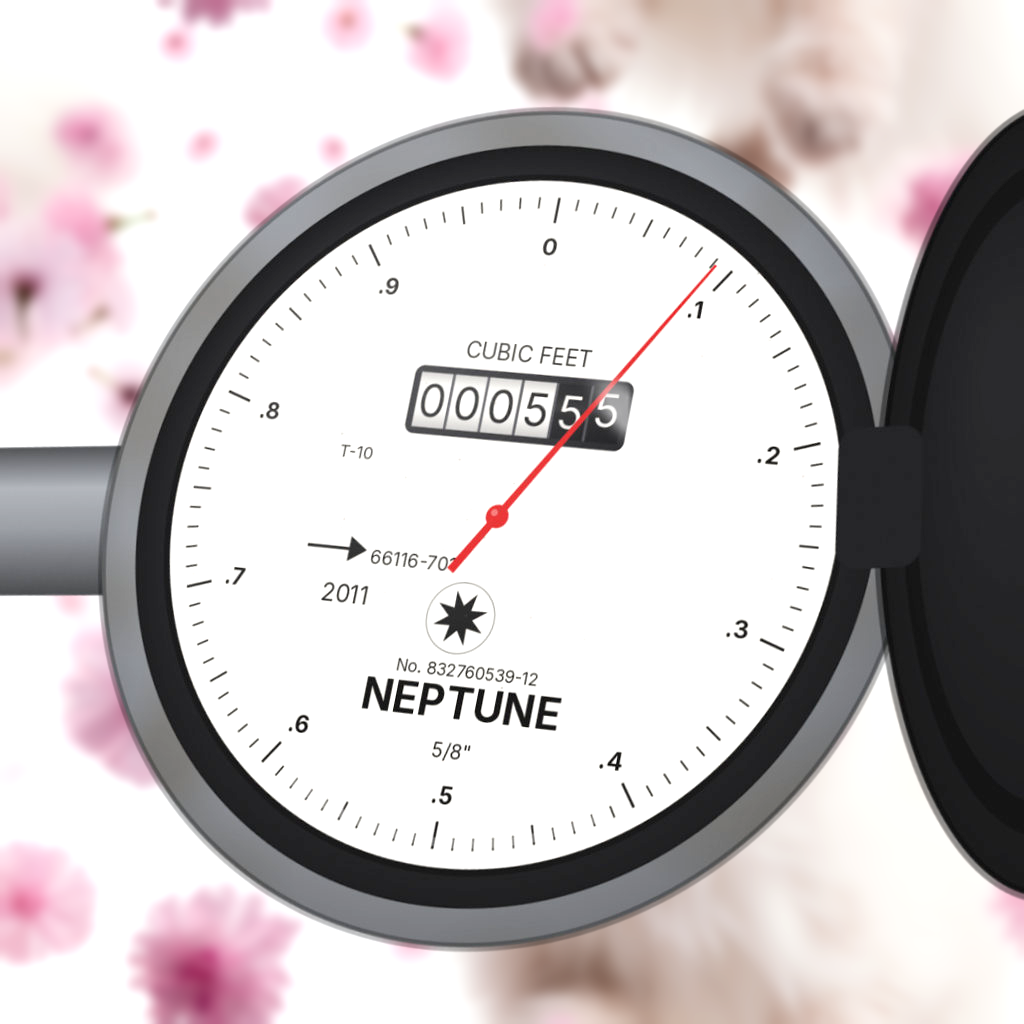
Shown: value=555.09 unit=ft³
